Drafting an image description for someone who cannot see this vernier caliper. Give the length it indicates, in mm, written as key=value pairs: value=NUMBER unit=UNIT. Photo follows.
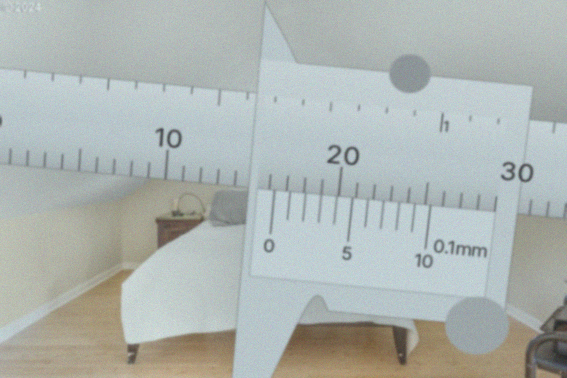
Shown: value=16.3 unit=mm
